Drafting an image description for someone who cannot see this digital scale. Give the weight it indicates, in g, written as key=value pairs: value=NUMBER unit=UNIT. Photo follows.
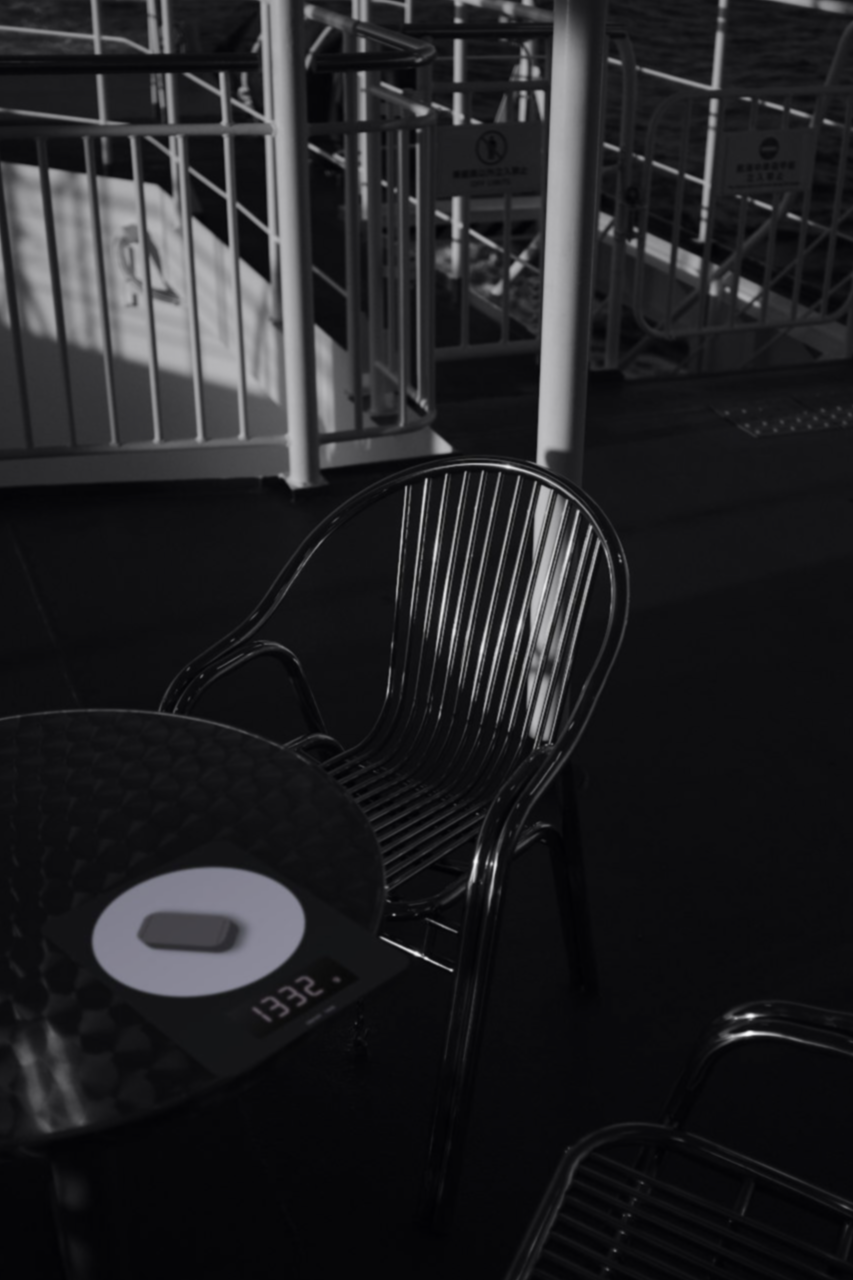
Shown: value=1332 unit=g
